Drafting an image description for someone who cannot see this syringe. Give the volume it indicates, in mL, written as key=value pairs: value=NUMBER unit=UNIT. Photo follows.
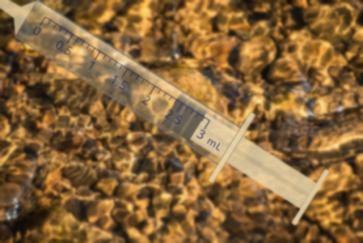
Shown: value=2.4 unit=mL
